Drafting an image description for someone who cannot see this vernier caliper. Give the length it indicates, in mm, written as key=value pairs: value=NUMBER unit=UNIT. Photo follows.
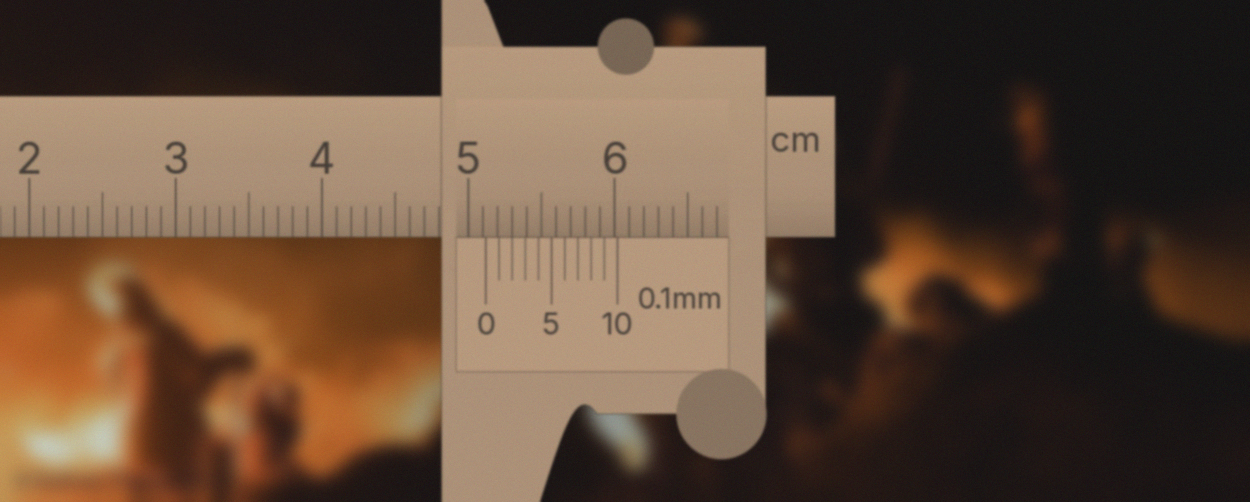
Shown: value=51.2 unit=mm
